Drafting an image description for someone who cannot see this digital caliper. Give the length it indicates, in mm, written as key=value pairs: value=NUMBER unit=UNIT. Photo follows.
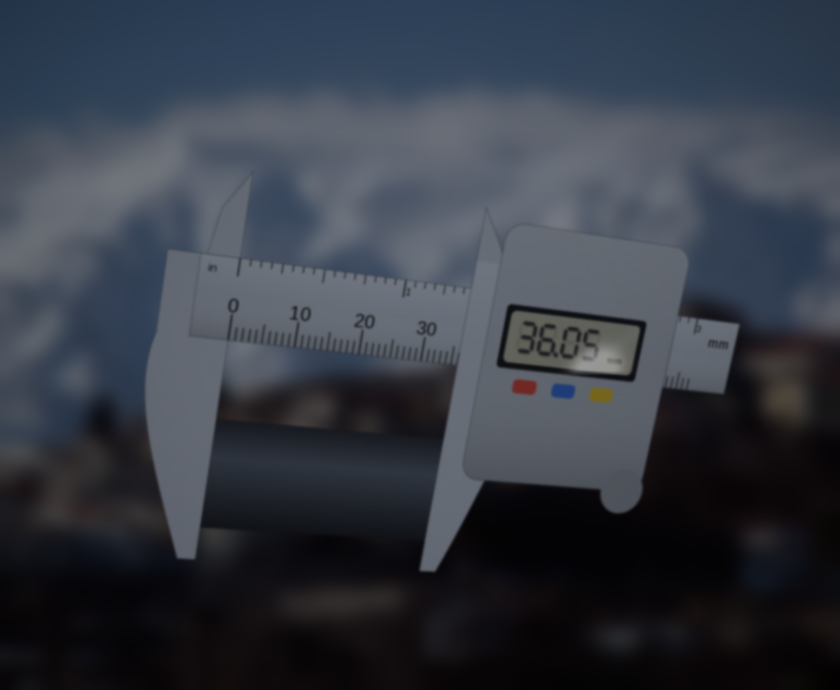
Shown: value=36.05 unit=mm
